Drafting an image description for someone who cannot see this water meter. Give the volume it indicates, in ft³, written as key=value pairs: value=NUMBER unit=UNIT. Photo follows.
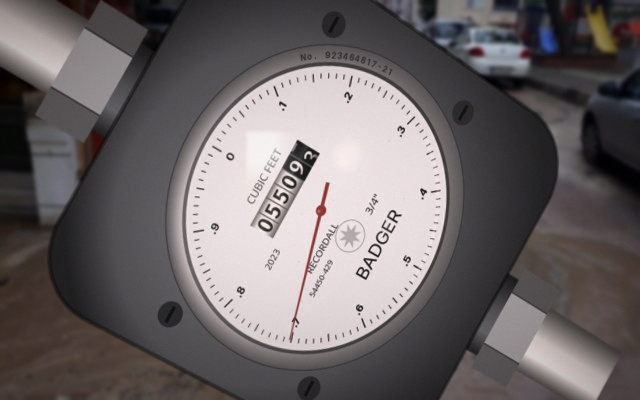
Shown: value=55092.70 unit=ft³
